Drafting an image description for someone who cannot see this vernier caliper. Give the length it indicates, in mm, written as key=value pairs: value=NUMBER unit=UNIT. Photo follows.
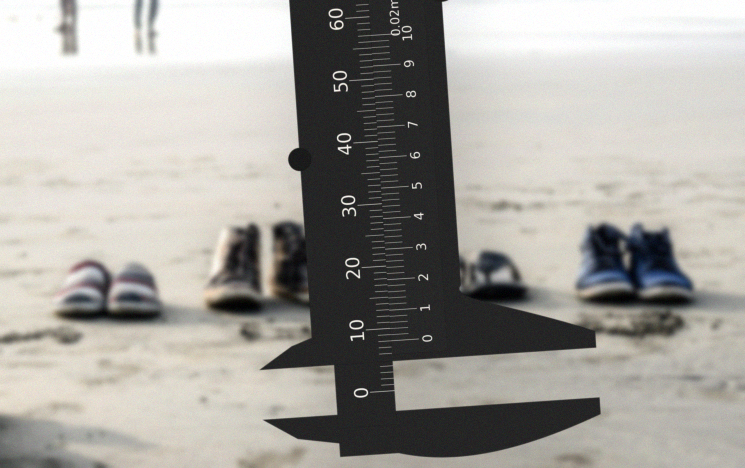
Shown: value=8.0 unit=mm
